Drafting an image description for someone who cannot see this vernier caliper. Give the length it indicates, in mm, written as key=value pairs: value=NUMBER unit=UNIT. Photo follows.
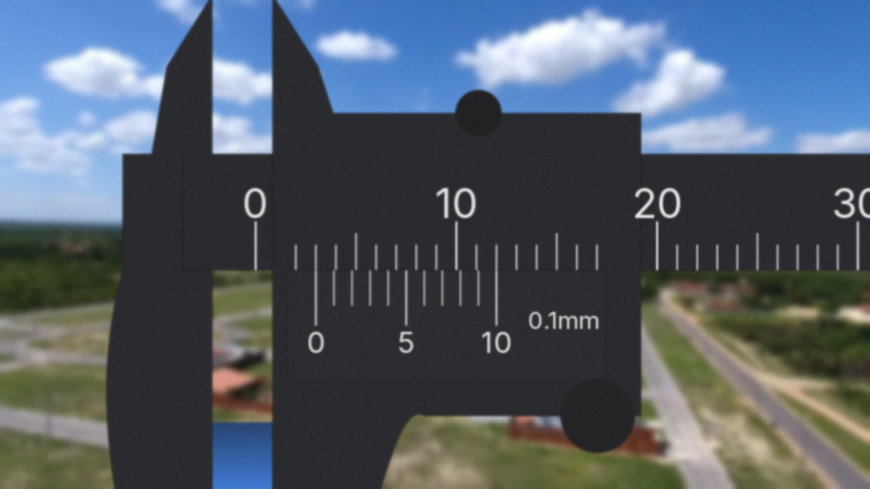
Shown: value=3.0 unit=mm
